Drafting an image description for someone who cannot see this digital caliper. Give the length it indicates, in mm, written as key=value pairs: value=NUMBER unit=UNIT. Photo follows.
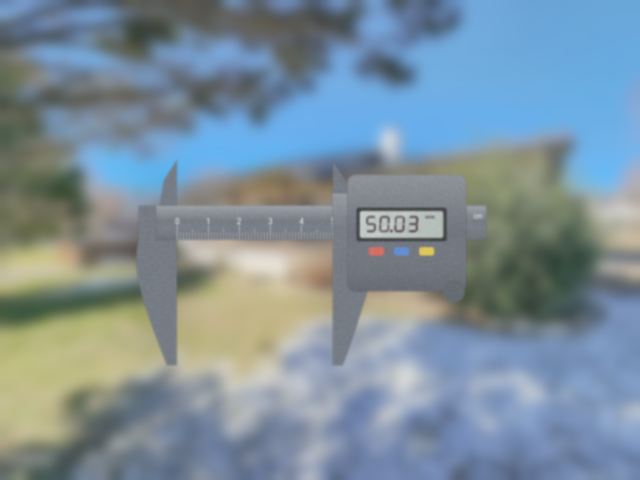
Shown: value=50.03 unit=mm
